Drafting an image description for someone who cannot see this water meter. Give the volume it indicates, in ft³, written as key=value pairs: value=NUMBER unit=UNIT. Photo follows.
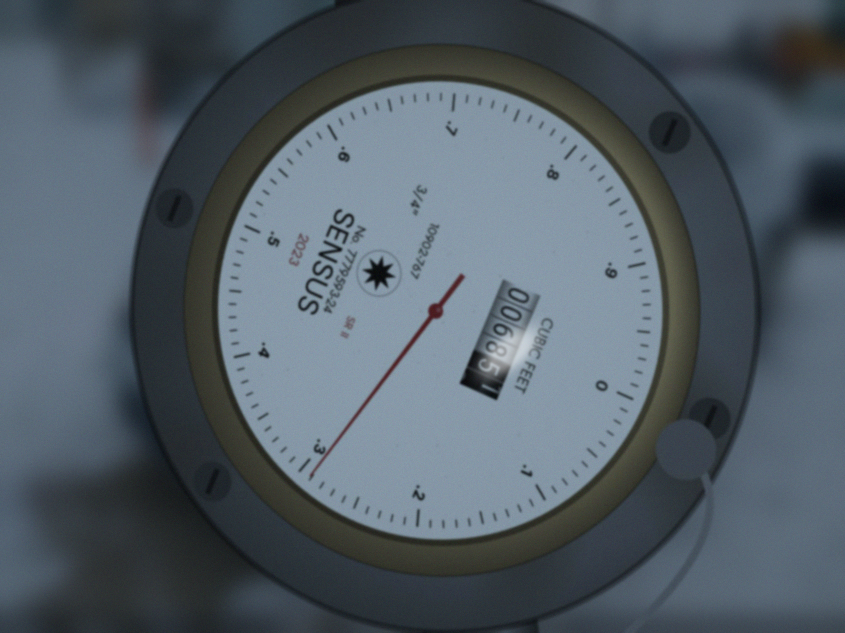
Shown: value=6851.29 unit=ft³
